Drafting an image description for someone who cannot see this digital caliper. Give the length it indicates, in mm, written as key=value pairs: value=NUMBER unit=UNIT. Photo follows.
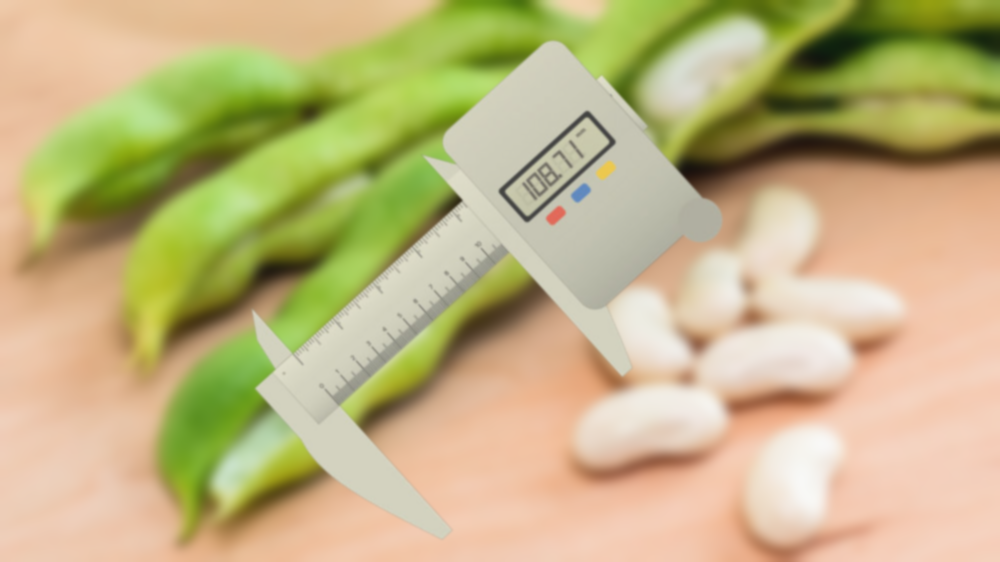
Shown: value=108.71 unit=mm
